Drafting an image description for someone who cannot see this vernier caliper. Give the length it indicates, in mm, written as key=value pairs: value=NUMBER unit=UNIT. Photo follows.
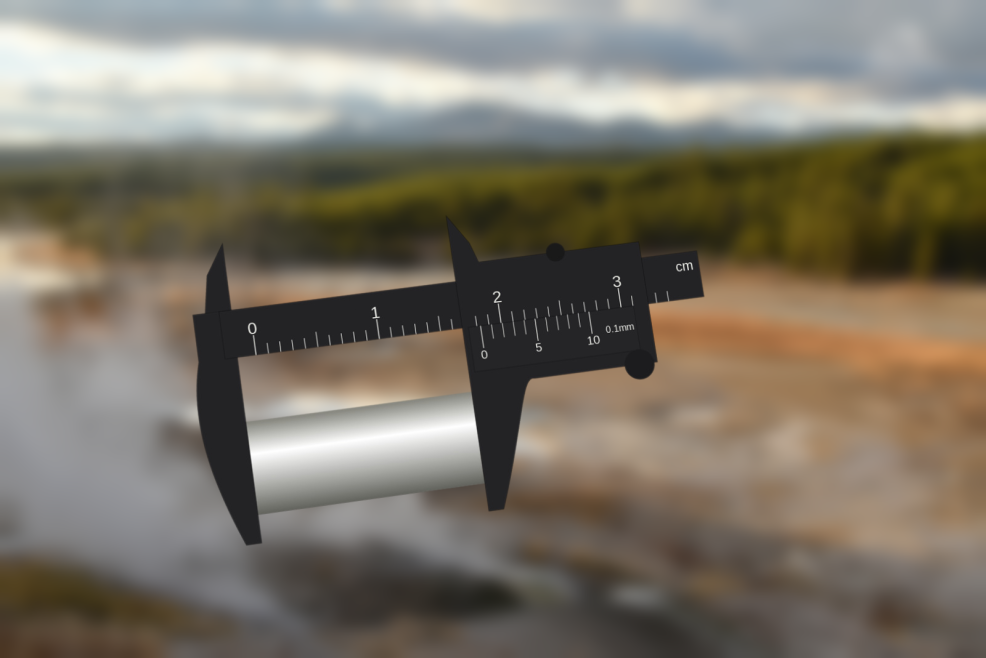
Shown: value=18.3 unit=mm
